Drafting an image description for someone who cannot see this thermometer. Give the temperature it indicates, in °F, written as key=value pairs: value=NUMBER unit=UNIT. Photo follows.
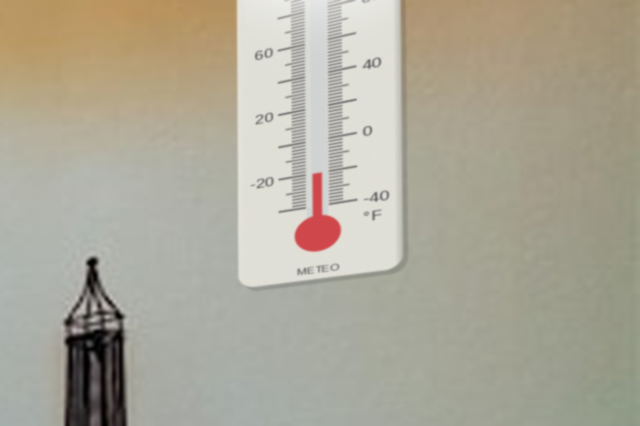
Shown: value=-20 unit=°F
